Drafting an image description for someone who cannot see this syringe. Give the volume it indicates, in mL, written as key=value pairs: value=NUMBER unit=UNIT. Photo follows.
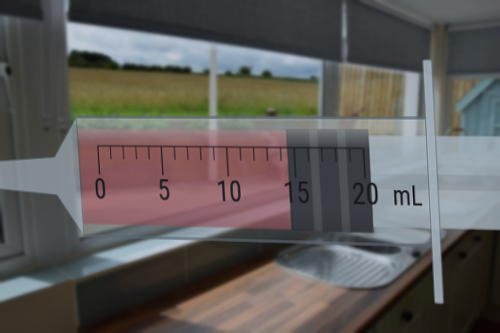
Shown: value=14.5 unit=mL
